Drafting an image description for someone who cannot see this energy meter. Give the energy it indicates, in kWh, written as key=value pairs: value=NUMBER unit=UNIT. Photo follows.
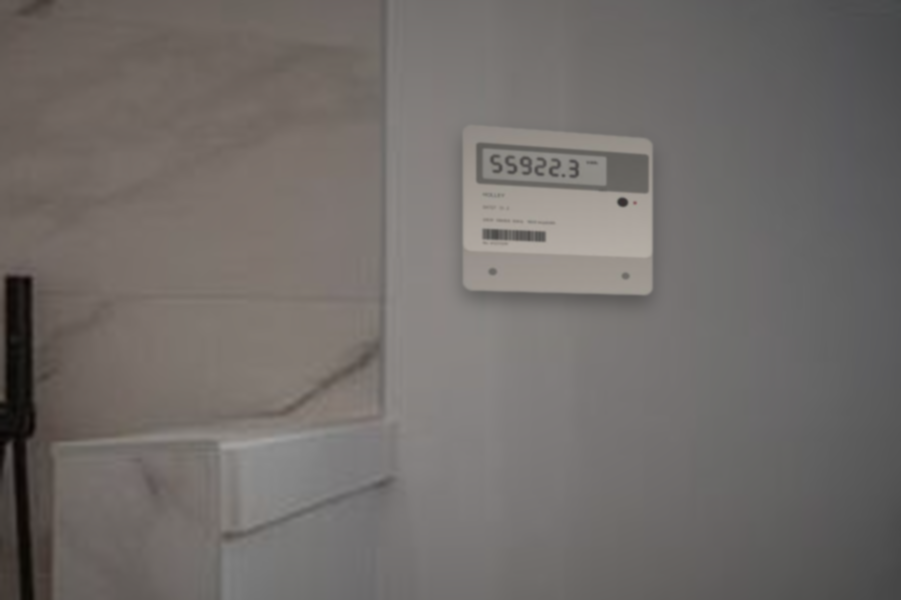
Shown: value=55922.3 unit=kWh
